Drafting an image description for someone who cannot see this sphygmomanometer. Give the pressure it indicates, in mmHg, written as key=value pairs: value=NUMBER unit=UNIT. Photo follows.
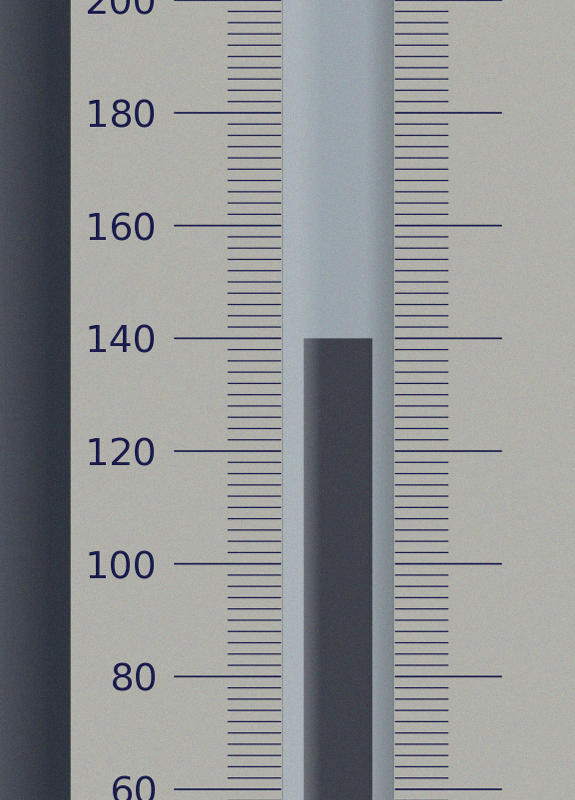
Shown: value=140 unit=mmHg
